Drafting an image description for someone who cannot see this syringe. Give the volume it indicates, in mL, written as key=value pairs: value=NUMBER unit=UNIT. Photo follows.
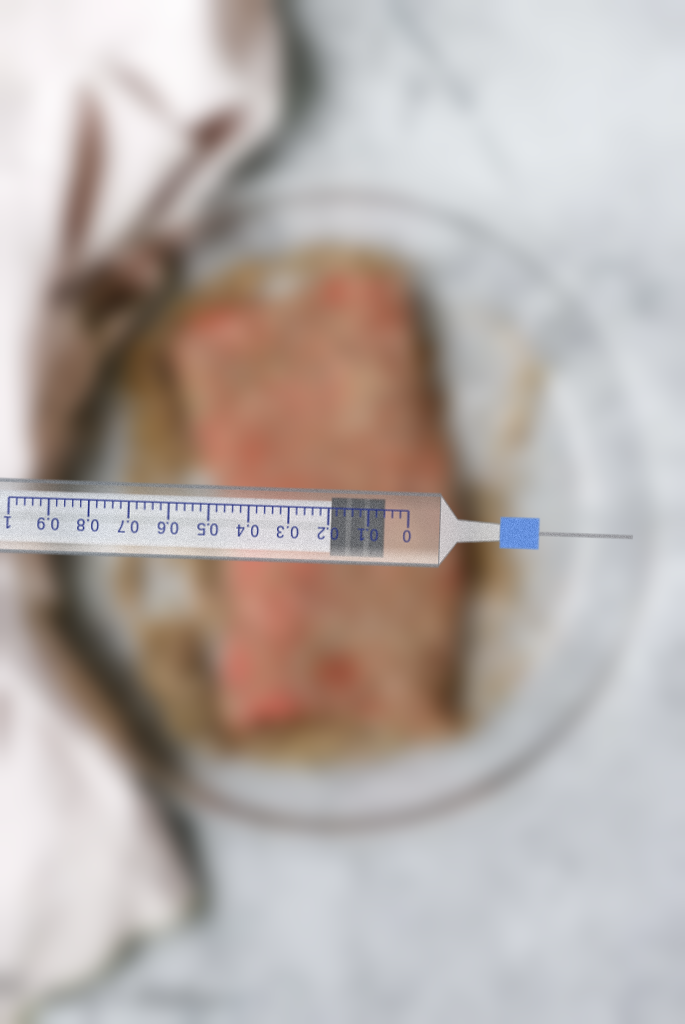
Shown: value=0.06 unit=mL
